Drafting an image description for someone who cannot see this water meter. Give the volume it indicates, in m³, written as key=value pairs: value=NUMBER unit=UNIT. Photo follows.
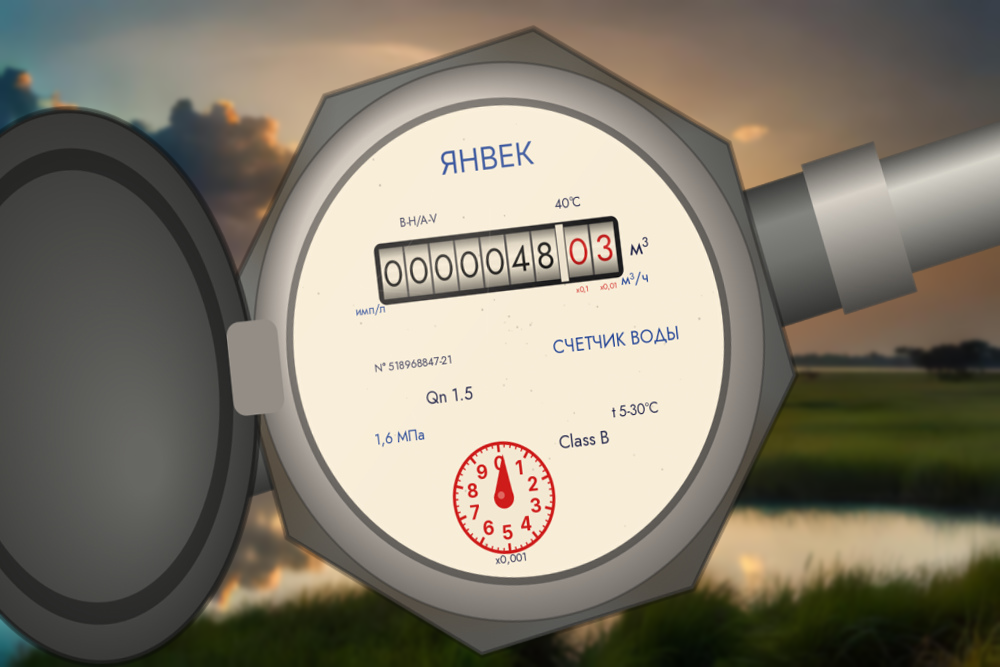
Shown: value=48.030 unit=m³
